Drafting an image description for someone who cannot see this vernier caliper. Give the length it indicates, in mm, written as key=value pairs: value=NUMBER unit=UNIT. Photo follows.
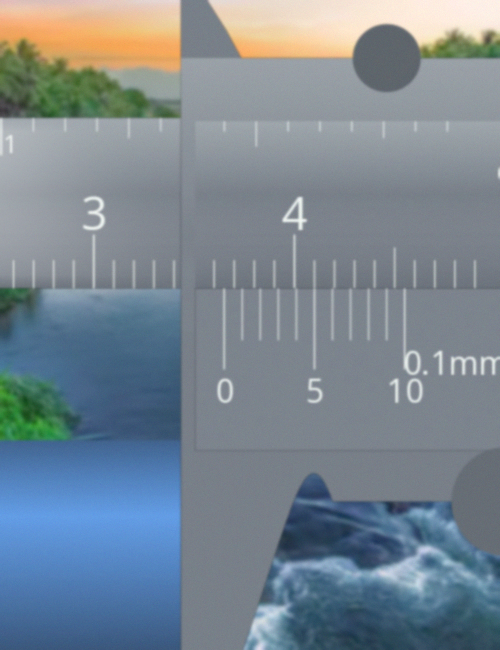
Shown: value=36.5 unit=mm
